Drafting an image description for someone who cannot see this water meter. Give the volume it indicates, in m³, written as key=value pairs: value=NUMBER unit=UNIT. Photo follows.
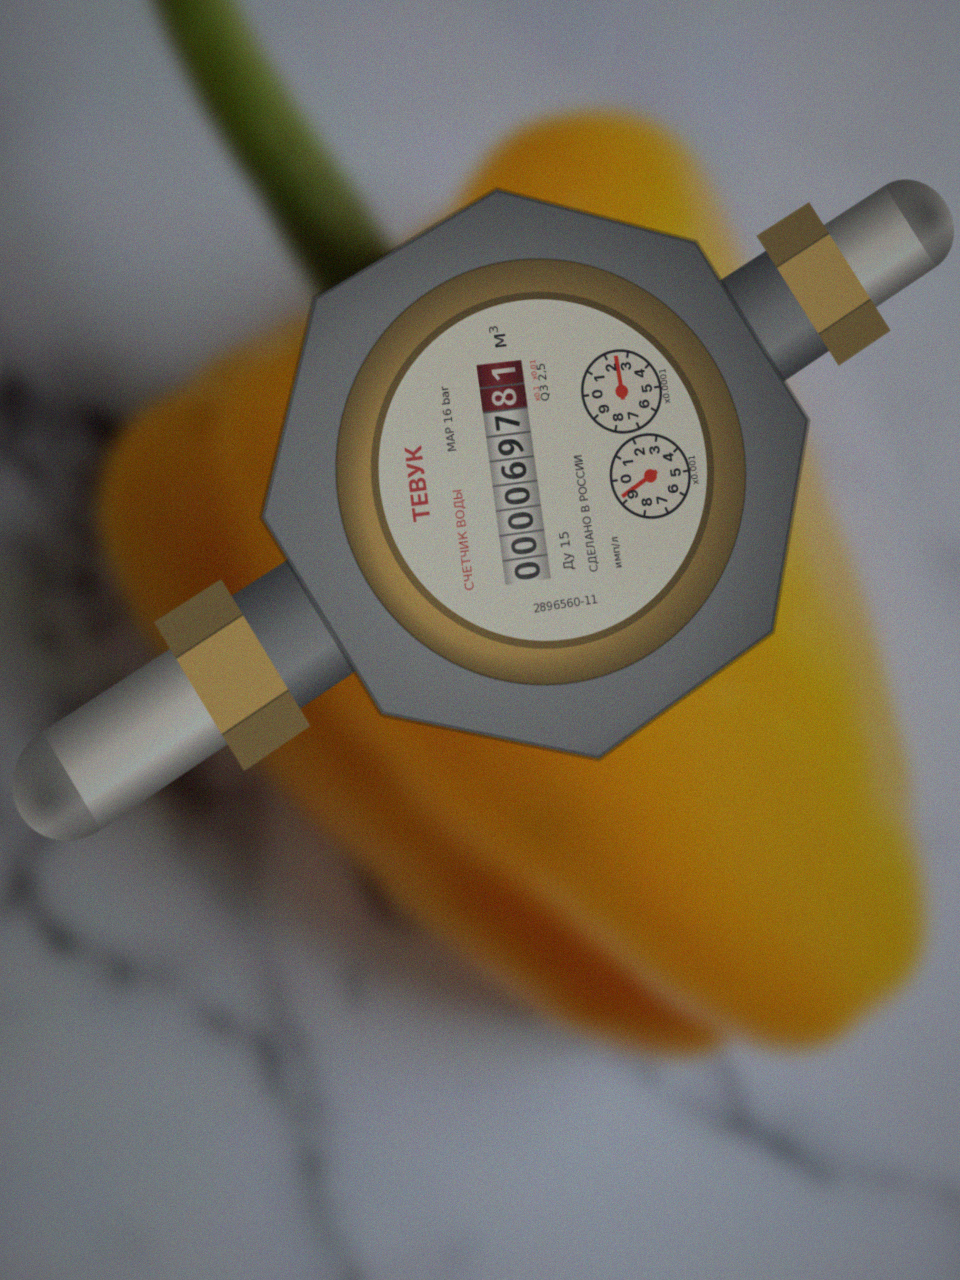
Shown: value=697.8092 unit=m³
